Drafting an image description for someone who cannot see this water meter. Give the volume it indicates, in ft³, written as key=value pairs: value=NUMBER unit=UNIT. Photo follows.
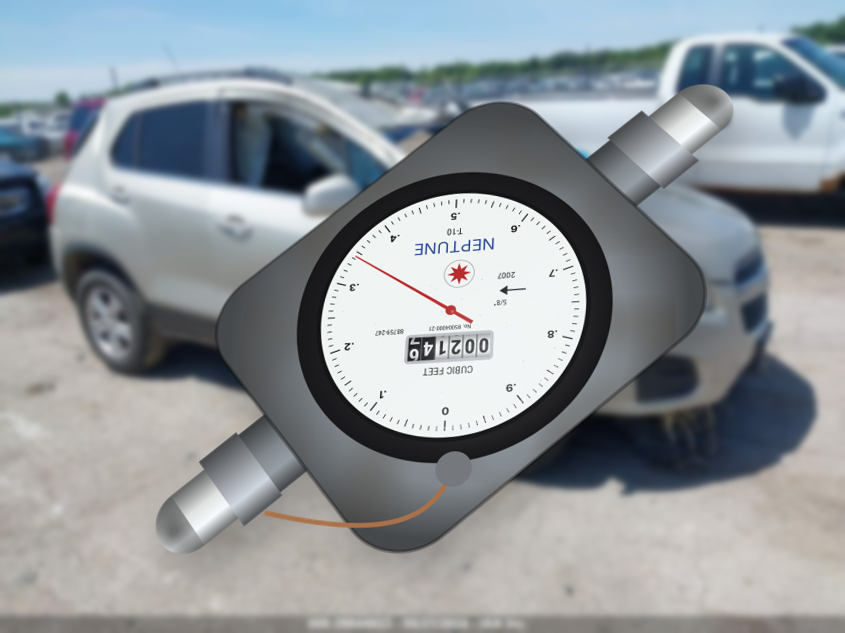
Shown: value=2146.34 unit=ft³
